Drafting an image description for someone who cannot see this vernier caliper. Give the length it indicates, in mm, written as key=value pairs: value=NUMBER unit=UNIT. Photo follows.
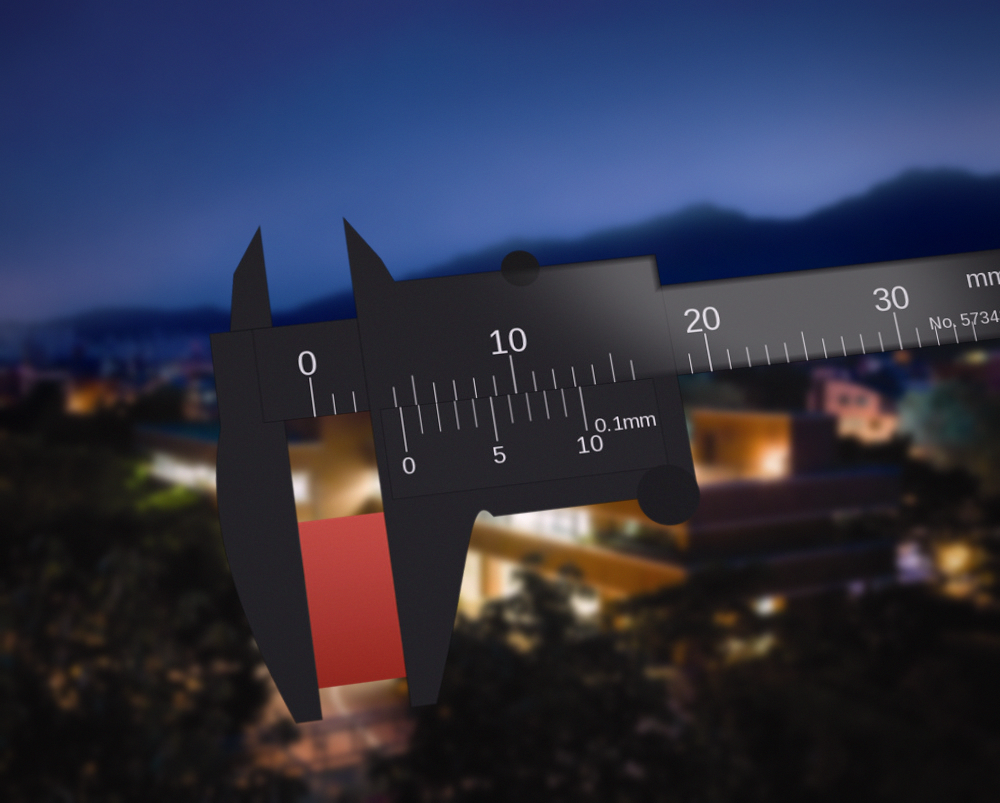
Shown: value=4.2 unit=mm
